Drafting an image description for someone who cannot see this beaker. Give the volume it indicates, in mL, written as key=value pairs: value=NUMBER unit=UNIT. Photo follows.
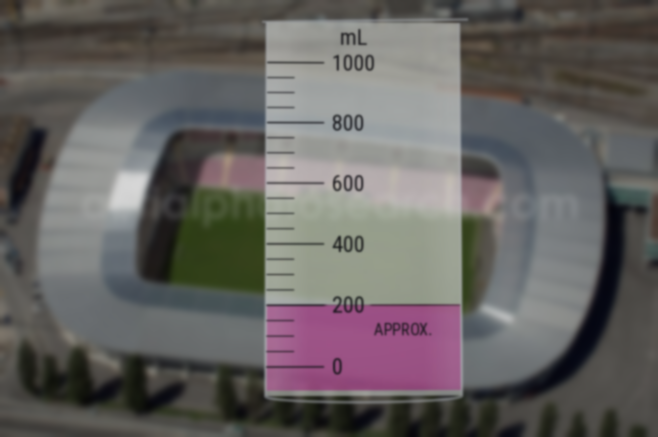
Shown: value=200 unit=mL
